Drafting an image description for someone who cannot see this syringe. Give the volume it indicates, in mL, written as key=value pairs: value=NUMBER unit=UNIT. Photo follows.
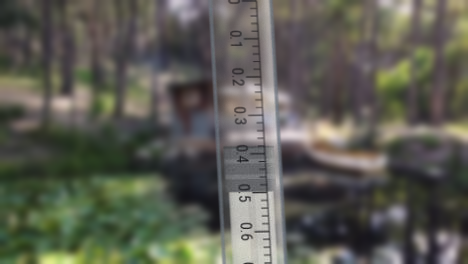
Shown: value=0.38 unit=mL
